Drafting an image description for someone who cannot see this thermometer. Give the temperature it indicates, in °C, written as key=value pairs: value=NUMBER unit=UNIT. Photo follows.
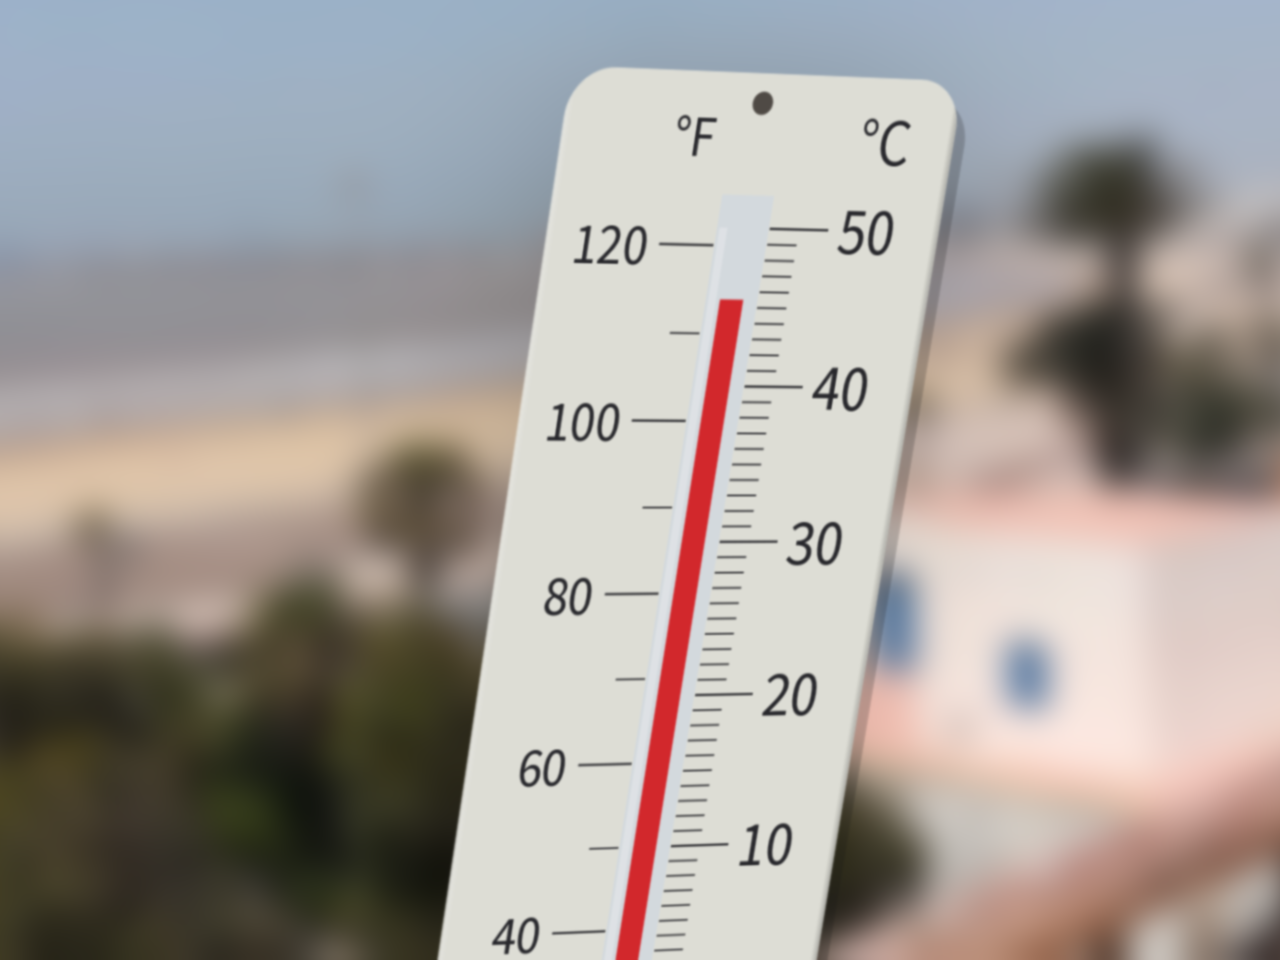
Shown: value=45.5 unit=°C
